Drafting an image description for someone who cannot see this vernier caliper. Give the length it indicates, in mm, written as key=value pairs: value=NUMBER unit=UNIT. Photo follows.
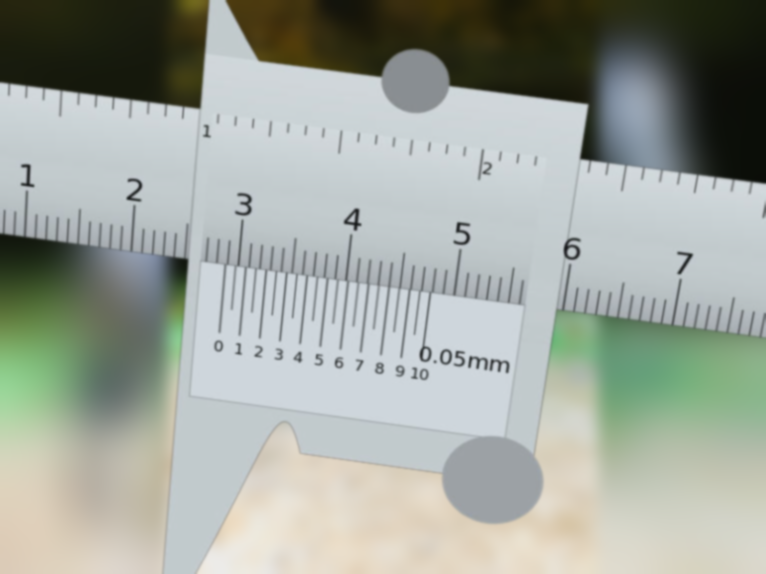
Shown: value=28.8 unit=mm
